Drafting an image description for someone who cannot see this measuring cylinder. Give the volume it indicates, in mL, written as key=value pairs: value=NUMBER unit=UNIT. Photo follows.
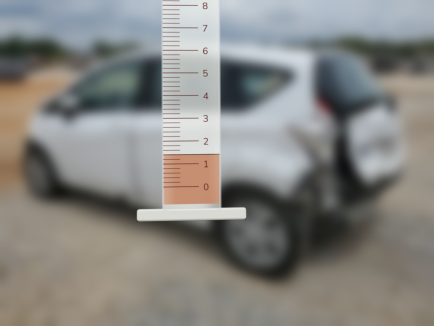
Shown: value=1.4 unit=mL
